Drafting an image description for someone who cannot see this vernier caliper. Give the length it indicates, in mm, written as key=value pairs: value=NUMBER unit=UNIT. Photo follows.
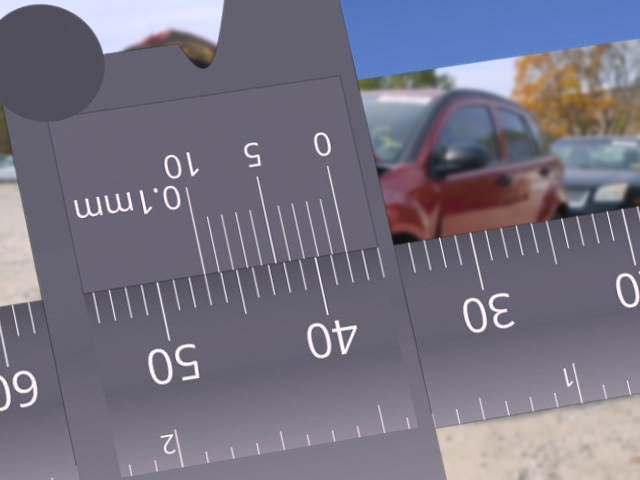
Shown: value=38.0 unit=mm
